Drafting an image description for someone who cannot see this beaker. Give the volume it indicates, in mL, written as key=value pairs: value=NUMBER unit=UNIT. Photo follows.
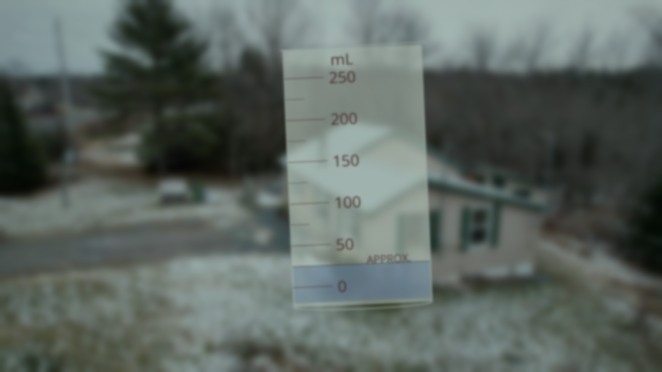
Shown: value=25 unit=mL
